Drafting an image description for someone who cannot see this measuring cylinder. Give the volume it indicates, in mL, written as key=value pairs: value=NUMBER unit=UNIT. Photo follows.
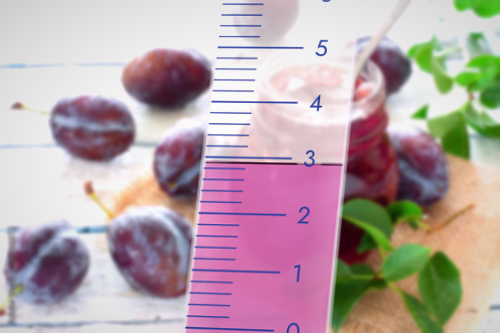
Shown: value=2.9 unit=mL
